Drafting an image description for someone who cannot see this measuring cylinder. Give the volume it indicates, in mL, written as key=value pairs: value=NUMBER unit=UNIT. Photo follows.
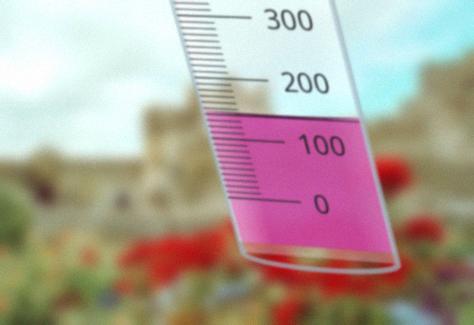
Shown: value=140 unit=mL
